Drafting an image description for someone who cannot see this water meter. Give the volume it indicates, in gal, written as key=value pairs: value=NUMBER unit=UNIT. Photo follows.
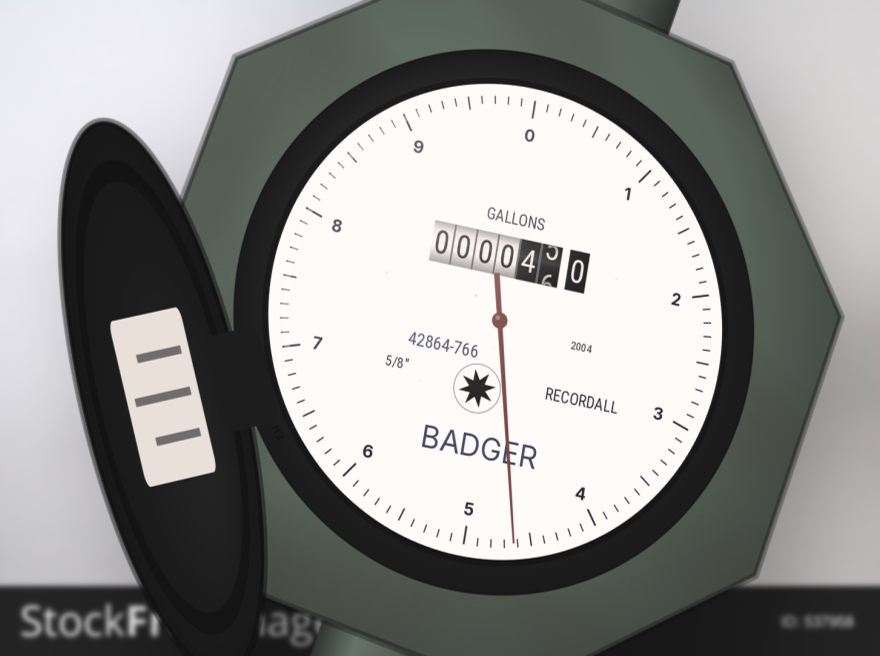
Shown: value=454.6 unit=gal
